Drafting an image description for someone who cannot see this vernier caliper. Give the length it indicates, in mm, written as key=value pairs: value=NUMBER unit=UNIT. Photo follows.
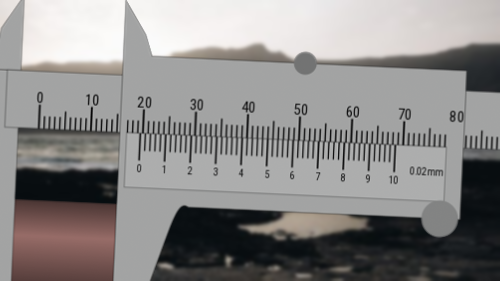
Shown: value=19.5 unit=mm
